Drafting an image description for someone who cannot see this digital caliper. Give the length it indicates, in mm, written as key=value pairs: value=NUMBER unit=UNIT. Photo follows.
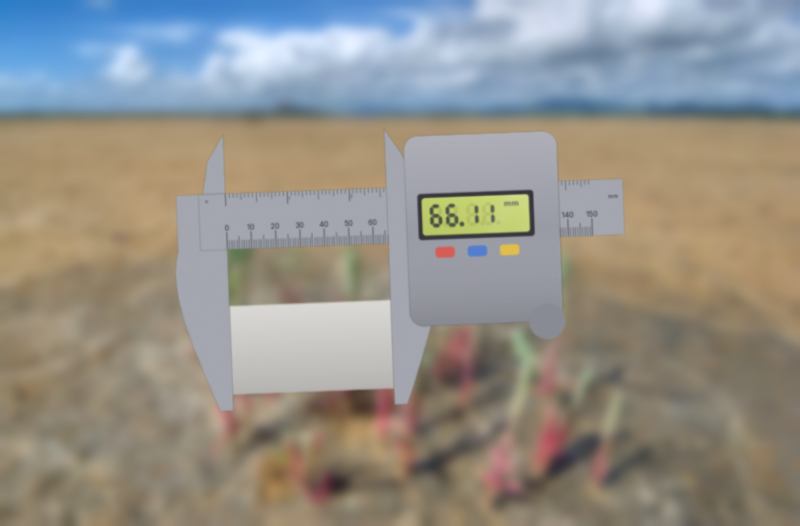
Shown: value=66.11 unit=mm
